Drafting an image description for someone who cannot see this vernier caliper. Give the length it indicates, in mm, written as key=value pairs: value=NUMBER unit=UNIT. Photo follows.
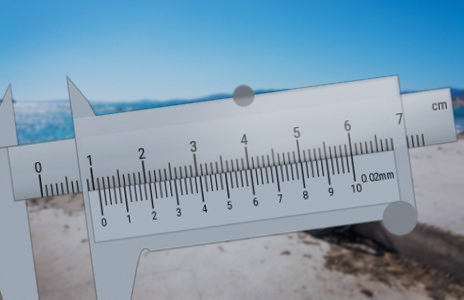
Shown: value=11.0 unit=mm
